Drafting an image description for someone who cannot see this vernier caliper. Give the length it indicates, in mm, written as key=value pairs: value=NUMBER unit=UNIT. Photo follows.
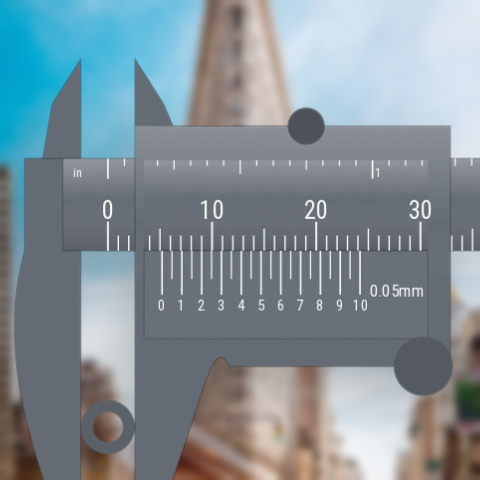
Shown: value=5.2 unit=mm
